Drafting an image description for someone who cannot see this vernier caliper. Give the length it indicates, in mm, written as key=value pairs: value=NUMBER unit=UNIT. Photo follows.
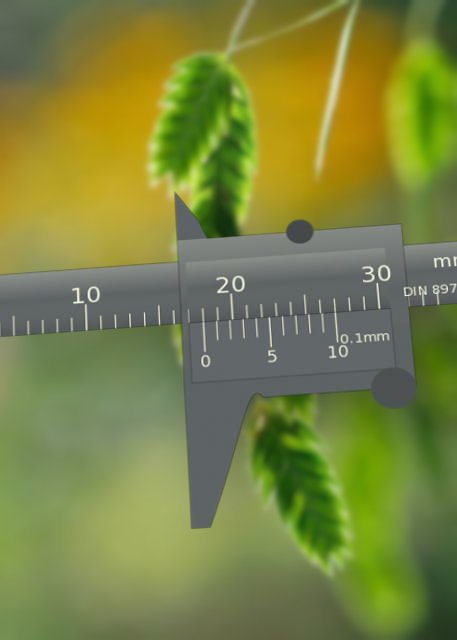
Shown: value=18.0 unit=mm
